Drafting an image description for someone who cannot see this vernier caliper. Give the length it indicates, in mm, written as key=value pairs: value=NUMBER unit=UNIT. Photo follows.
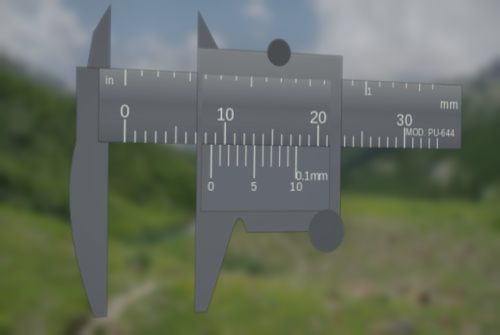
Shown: value=8.6 unit=mm
